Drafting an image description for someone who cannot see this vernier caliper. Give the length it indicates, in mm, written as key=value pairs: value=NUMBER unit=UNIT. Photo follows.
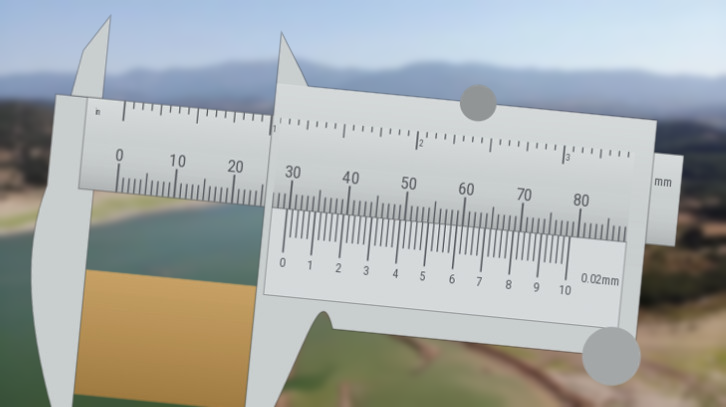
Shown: value=29.6 unit=mm
